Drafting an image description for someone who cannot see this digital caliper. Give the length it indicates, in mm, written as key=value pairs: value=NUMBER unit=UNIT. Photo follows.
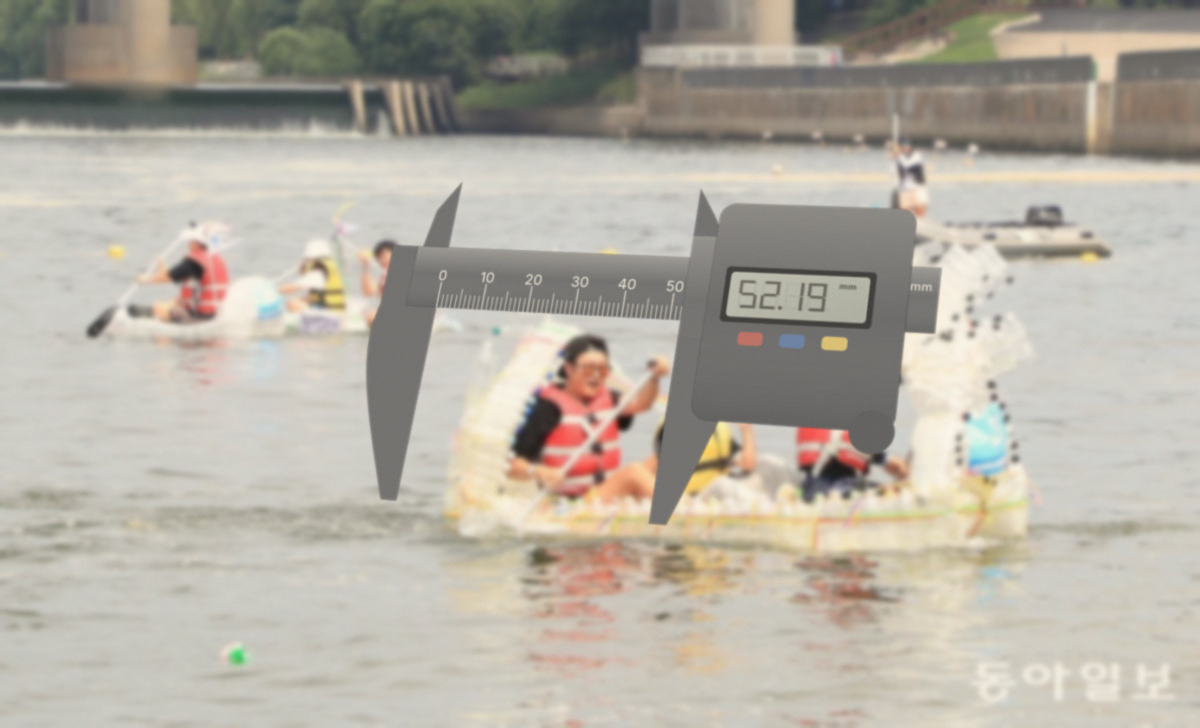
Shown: value=52.19 unit=mm
